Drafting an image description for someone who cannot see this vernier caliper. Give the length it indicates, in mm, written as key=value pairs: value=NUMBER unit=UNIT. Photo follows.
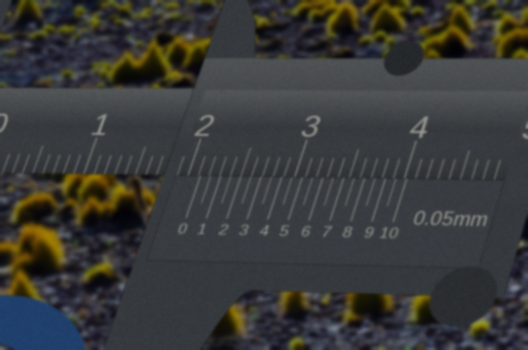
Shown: value=21.2 unit=mm
